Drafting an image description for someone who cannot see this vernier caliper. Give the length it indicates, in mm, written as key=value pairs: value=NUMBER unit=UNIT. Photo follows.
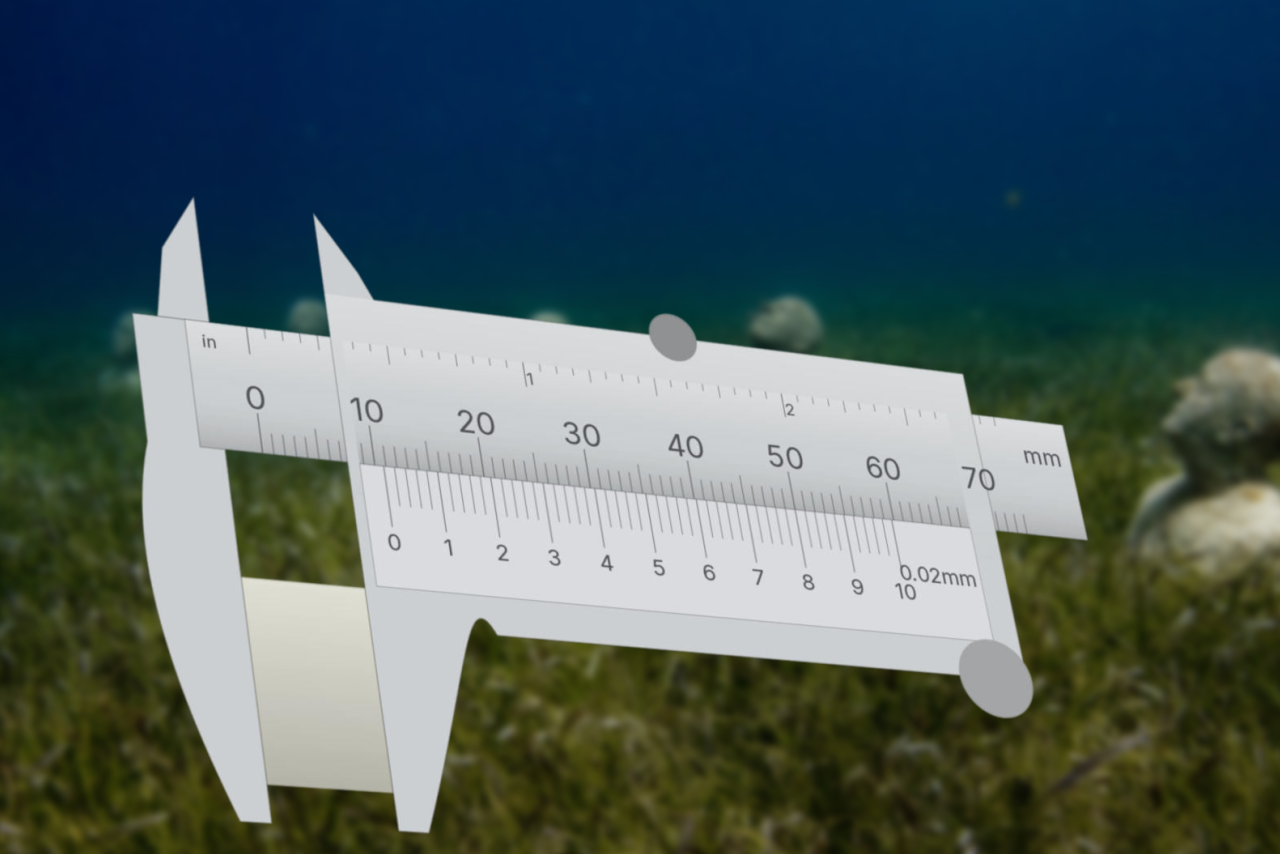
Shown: value=10.8 unit=mm
